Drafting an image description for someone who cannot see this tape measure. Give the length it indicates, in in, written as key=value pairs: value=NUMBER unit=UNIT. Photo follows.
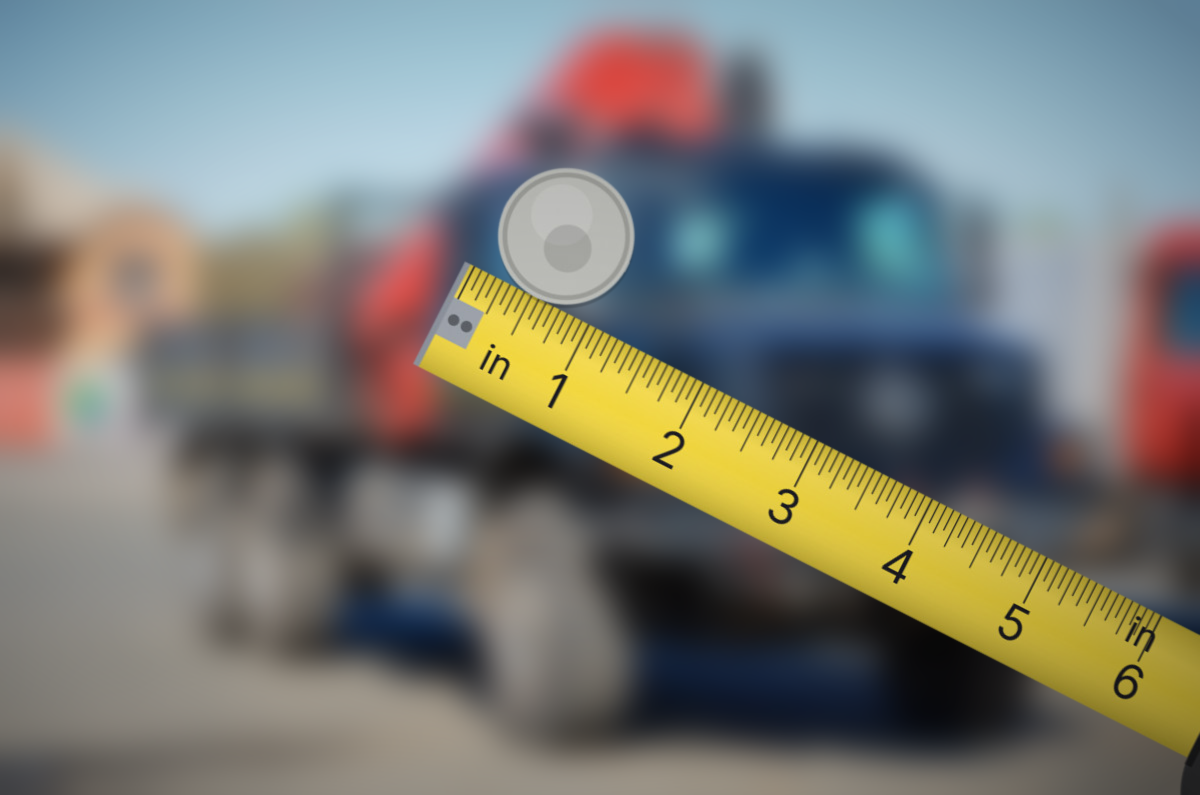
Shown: value=1.0625 unit=in
